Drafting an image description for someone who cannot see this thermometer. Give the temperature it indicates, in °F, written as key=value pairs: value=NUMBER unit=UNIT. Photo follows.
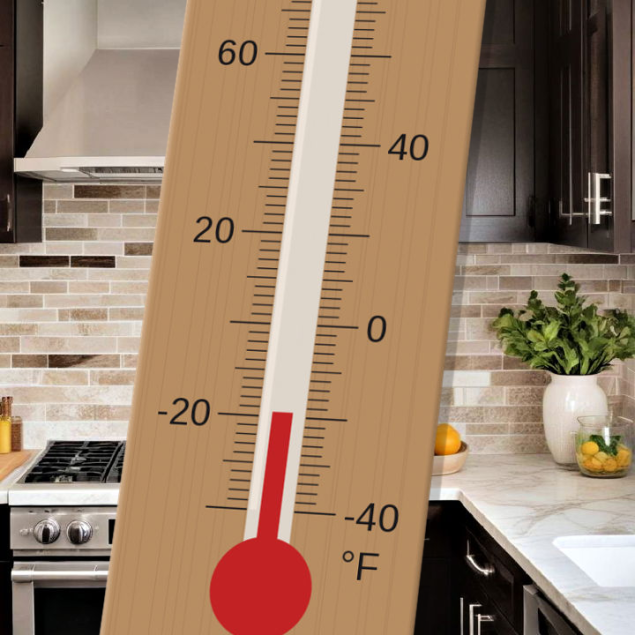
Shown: value=-19 unit=°F
